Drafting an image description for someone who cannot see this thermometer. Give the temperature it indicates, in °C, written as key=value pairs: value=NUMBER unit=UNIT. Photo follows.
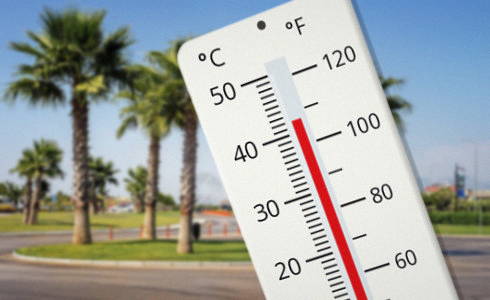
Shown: value=42 unit=°C
